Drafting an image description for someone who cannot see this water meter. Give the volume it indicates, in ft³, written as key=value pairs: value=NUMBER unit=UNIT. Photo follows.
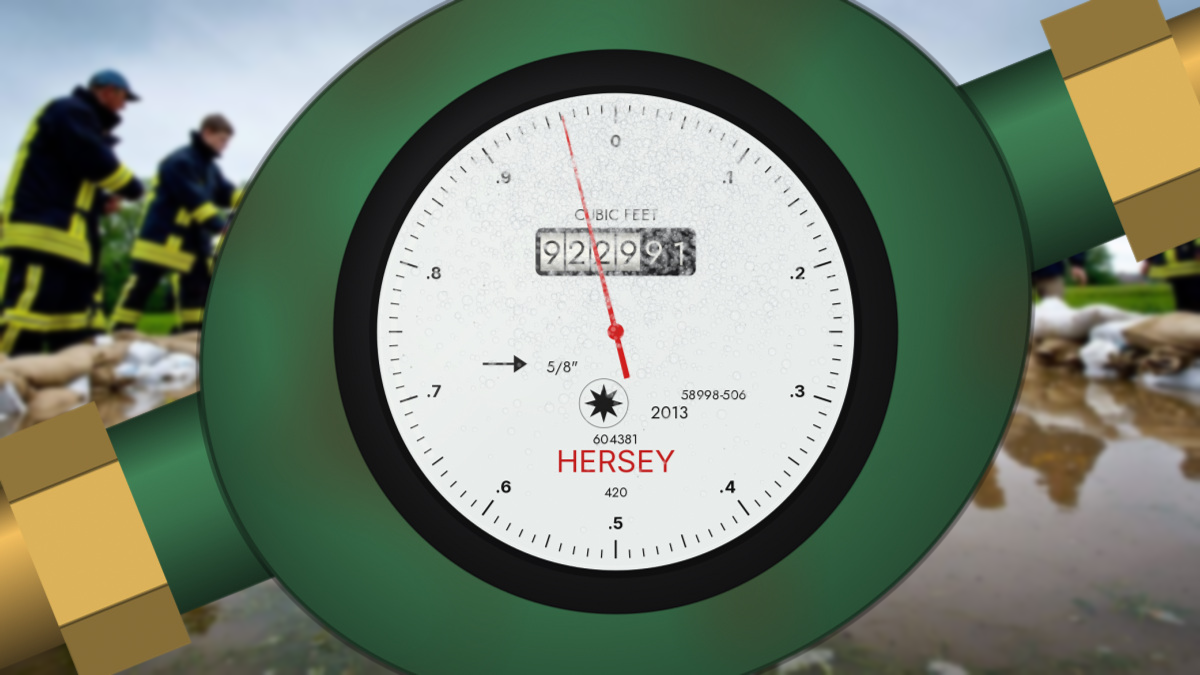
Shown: value=922990.96 unit=ft³
